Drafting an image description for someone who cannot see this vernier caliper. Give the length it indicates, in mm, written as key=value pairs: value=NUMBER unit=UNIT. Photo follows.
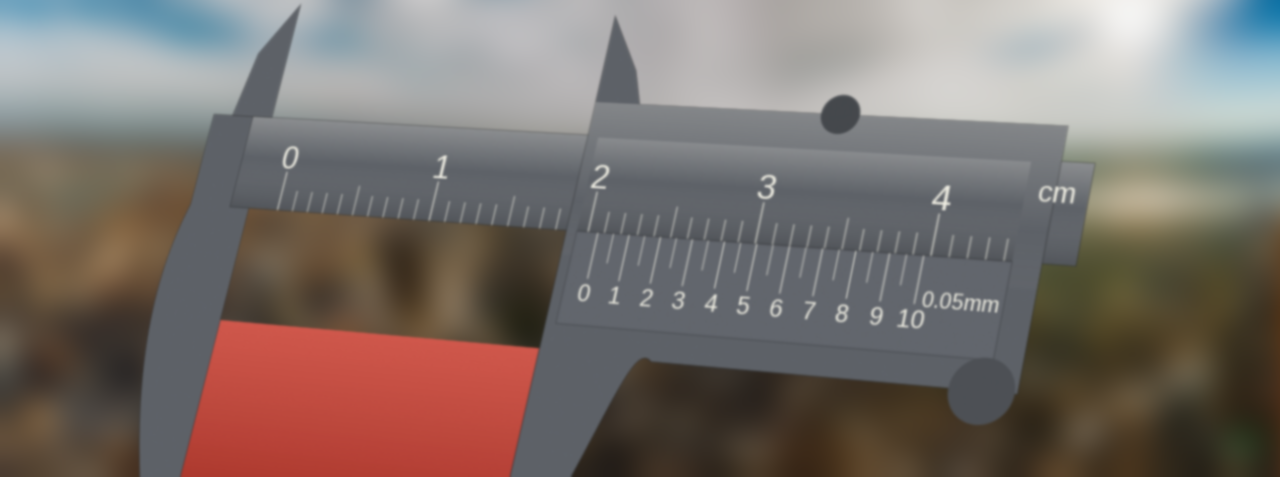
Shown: value=20.6 unit=mm
